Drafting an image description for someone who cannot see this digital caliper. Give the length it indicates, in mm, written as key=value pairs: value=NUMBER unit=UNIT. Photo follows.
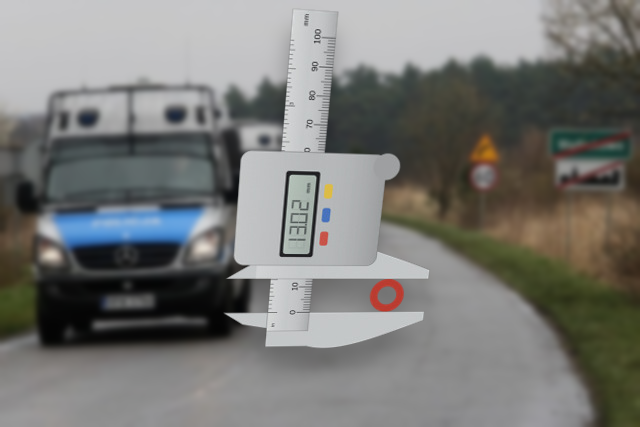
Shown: value=13.02 unit=mm
